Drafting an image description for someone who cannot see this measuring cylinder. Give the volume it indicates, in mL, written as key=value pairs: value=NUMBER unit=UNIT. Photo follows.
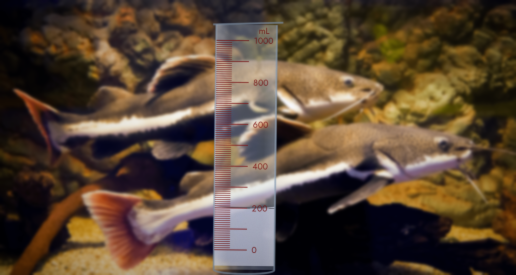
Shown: value=200 unit=mL
